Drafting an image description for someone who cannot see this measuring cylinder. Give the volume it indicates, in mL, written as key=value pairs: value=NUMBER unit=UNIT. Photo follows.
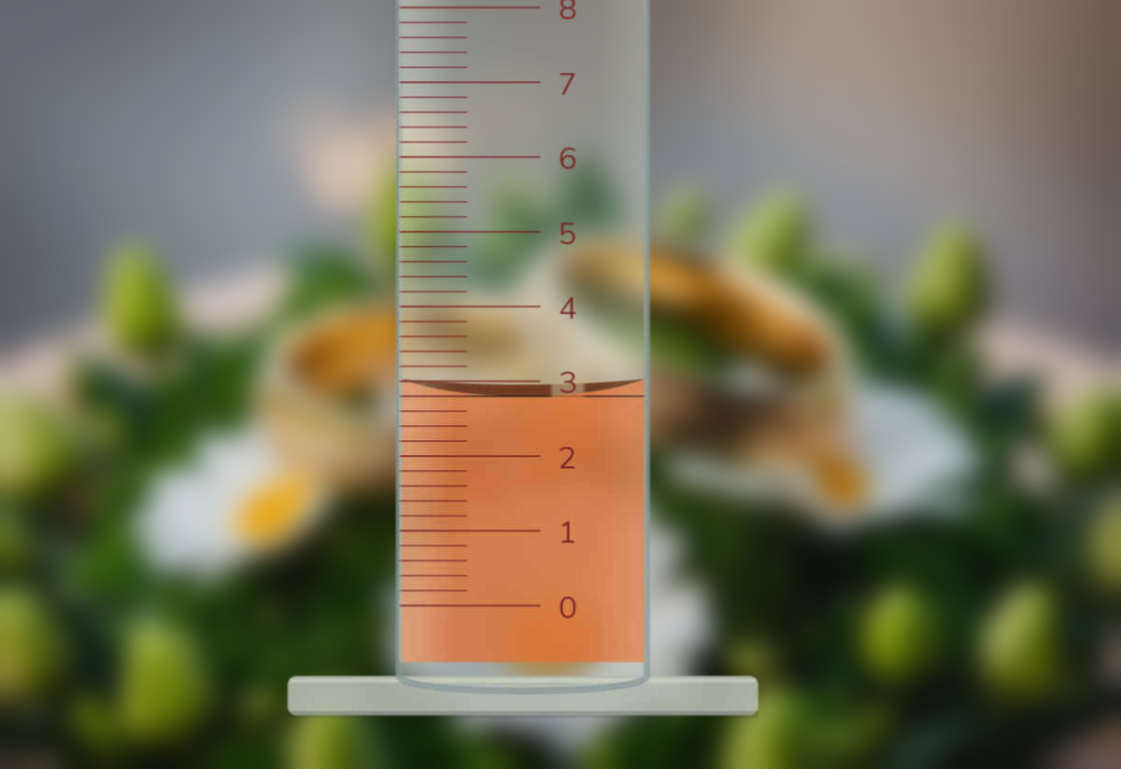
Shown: value=2.8 unit=mL
